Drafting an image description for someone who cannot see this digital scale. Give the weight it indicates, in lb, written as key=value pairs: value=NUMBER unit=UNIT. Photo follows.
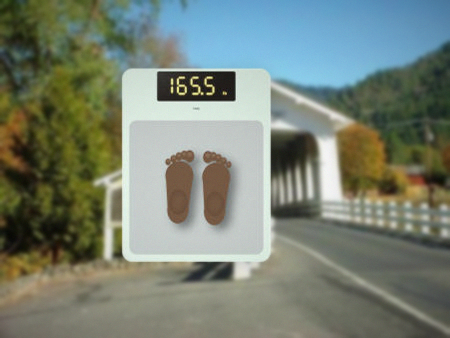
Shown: value=165.5 unit=lb
